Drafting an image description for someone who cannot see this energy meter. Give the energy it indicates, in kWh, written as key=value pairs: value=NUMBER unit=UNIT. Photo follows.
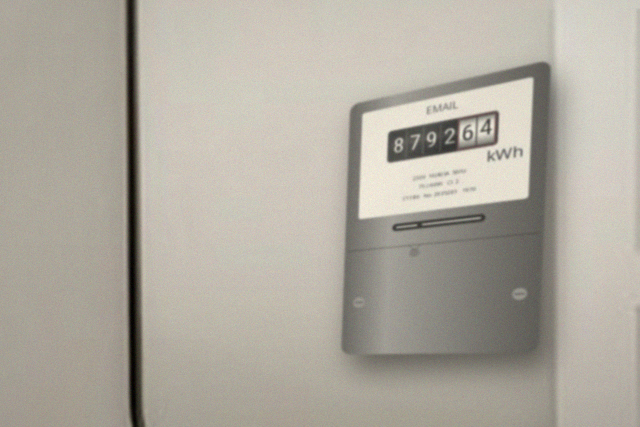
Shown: value=8792.64 unit=kWh
